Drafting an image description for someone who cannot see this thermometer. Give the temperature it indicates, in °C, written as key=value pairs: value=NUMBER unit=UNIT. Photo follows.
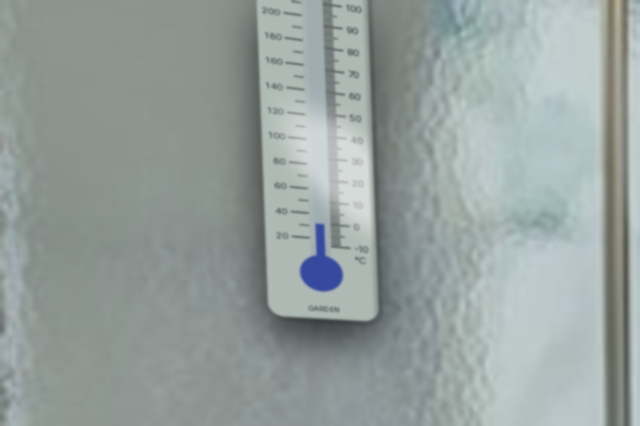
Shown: value=0 unit=°C
